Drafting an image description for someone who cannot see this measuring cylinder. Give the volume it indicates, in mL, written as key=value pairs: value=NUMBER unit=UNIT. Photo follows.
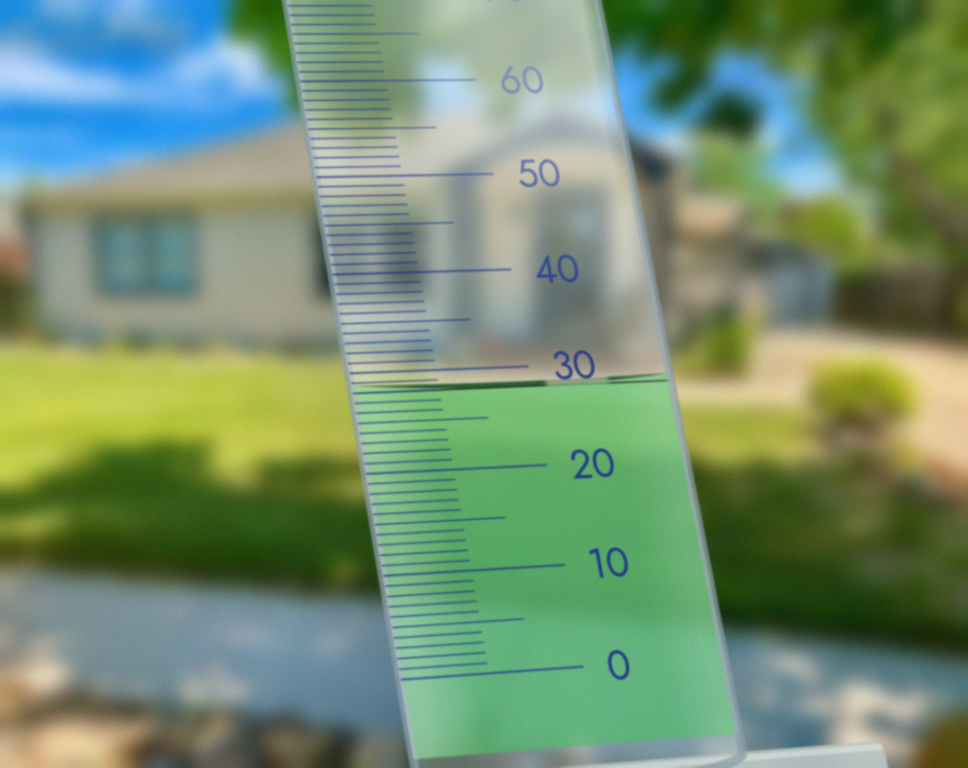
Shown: value=28 unit=mL
